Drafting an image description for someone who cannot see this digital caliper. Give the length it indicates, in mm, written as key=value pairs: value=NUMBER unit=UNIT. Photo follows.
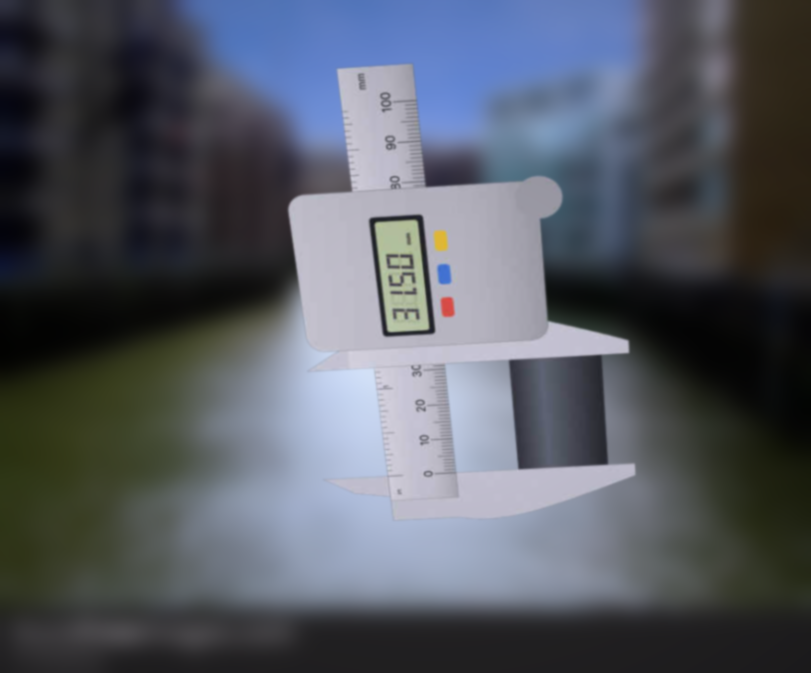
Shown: value=31.50 unit=mm
